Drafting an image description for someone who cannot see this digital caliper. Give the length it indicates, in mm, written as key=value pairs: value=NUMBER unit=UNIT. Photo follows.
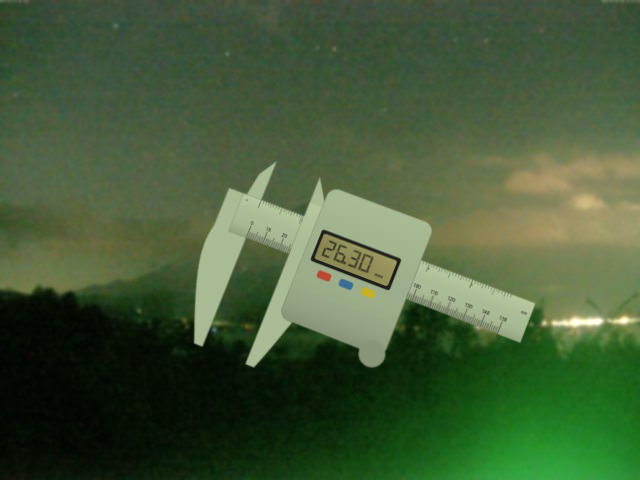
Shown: value=26.30 unit=mm
